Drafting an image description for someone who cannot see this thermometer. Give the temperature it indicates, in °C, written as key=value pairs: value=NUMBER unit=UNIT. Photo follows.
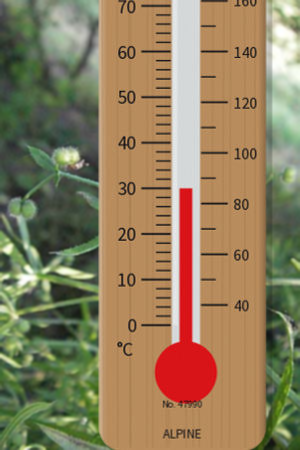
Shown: value=30 unit=°C
